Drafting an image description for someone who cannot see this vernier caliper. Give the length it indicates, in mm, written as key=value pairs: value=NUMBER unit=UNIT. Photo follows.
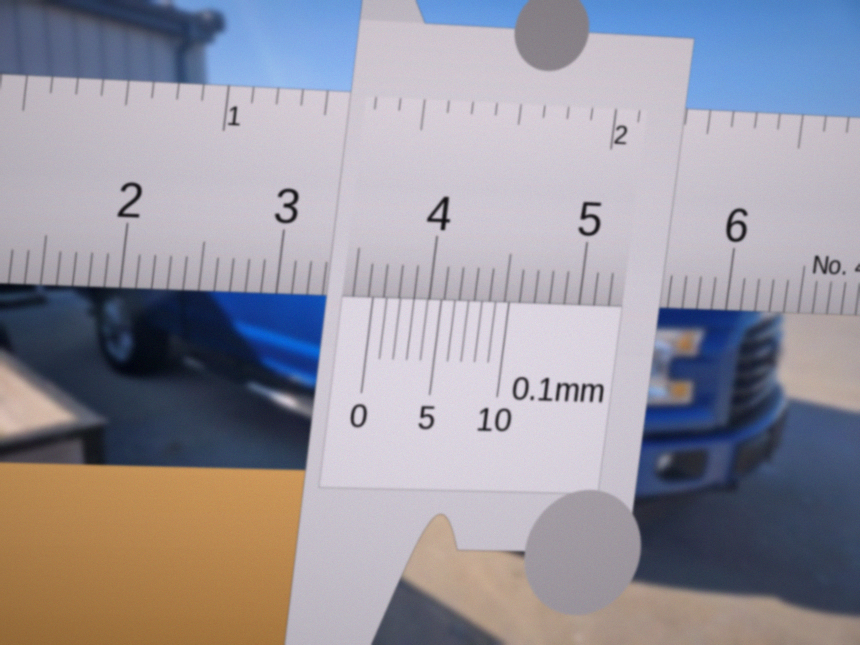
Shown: value=36.3 unit=mm
